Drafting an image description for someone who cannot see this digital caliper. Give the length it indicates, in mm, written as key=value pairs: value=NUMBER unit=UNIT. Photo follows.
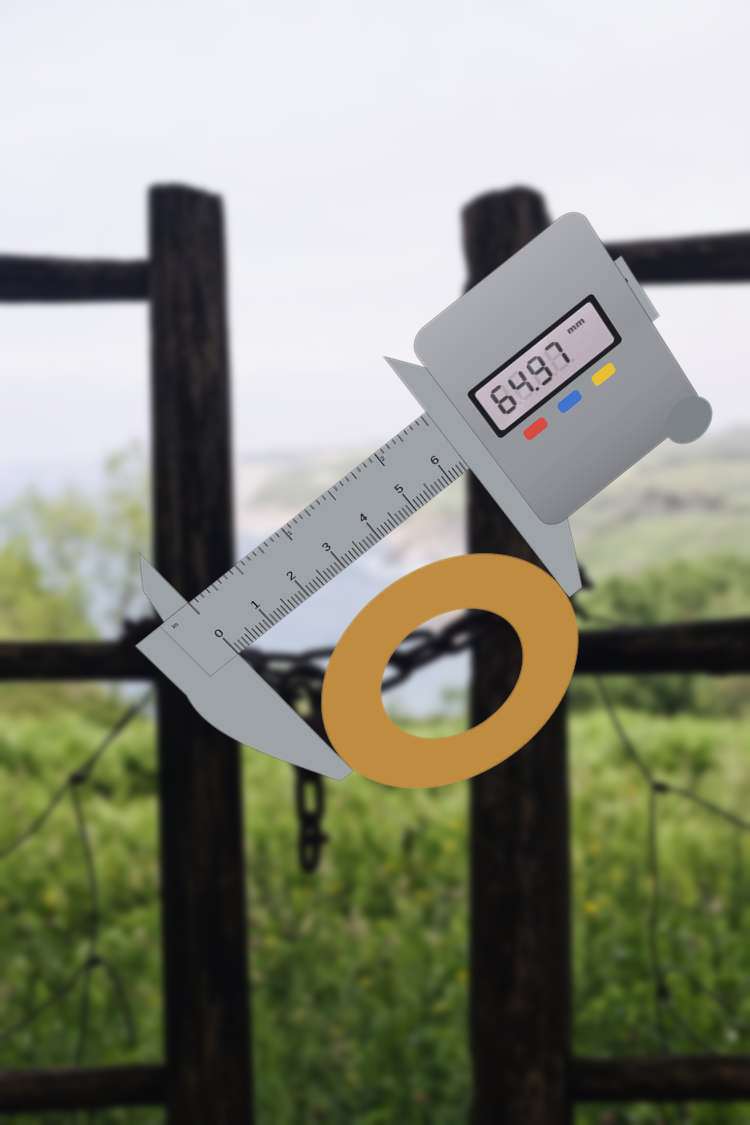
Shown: value=64.97 unit=mm
